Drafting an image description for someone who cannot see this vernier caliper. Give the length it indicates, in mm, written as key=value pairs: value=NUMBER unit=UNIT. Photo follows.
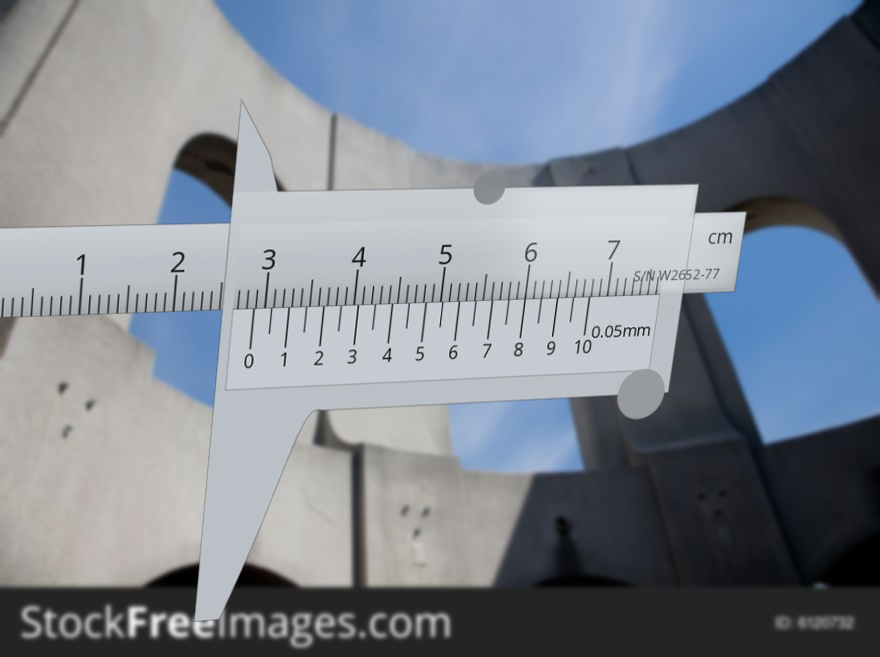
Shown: value=28.8 unit=mm
